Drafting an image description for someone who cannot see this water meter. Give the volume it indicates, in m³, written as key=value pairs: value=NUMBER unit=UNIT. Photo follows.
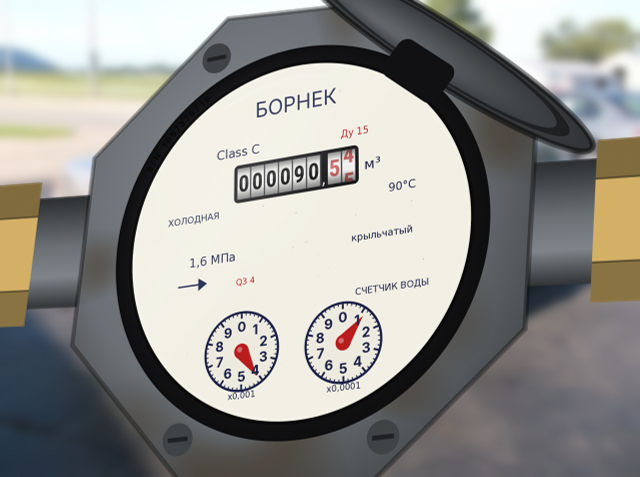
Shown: value=90.5441 unit=m³
